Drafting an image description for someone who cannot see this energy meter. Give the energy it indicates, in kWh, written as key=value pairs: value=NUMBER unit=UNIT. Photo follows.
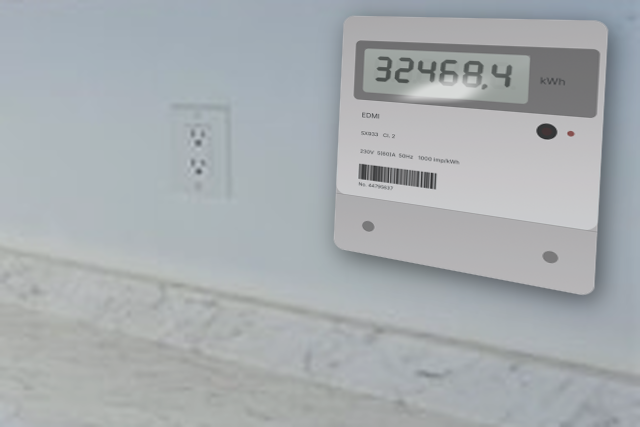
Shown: value=32468.4 unit=kWh
